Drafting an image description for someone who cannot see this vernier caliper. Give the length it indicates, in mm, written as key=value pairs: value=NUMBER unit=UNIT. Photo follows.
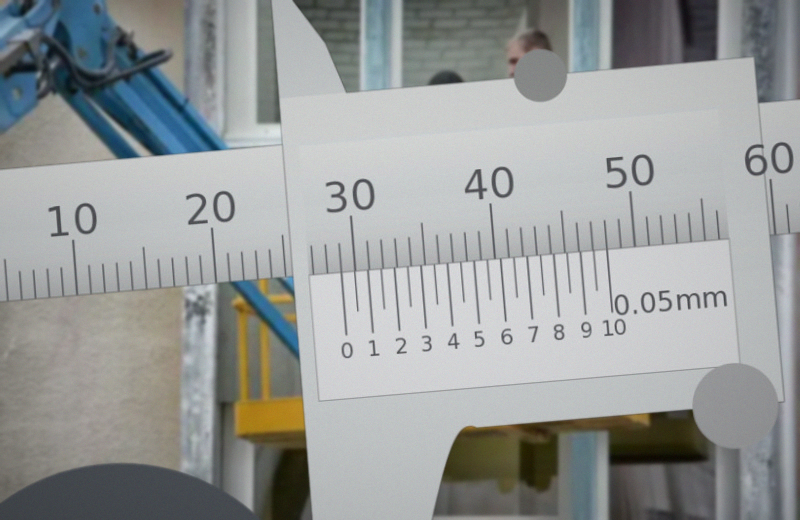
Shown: value=29.0 unit=mm
